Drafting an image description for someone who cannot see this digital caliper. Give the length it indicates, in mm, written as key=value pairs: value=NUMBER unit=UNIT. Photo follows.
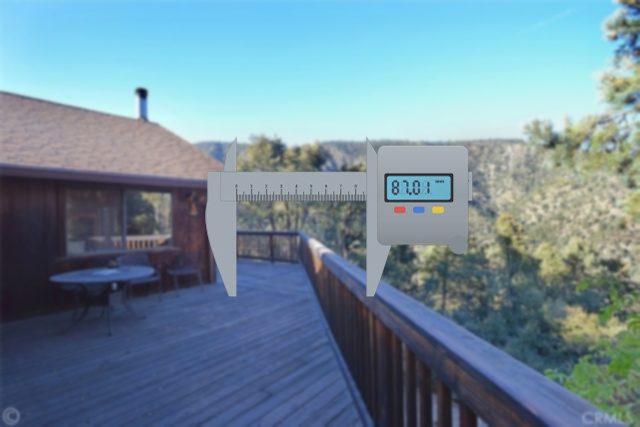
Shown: value=87.01 unit=mm
